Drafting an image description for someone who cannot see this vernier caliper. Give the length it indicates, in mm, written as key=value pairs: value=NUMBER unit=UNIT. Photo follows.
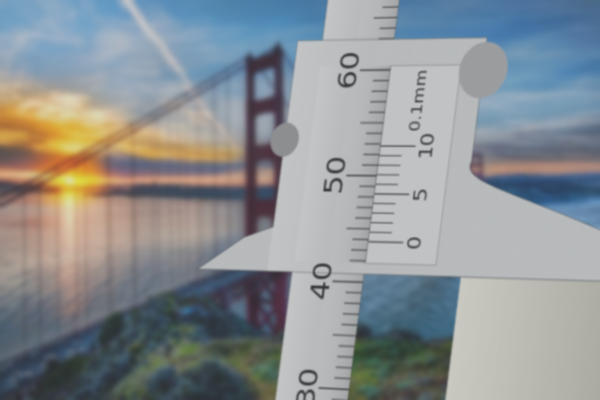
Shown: value=43.8 unit=mm
